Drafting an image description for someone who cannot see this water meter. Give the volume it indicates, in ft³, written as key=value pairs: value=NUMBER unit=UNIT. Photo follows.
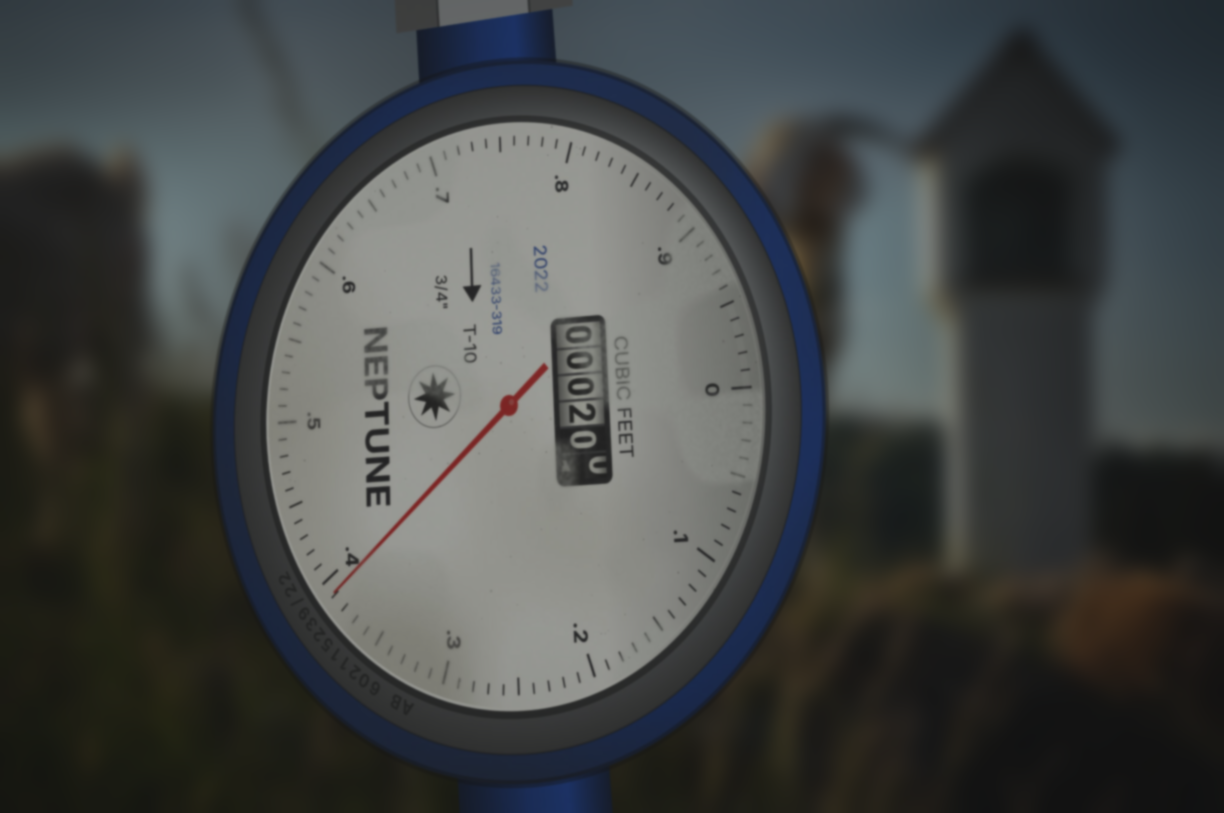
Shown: value=200.39 unit=ft³
